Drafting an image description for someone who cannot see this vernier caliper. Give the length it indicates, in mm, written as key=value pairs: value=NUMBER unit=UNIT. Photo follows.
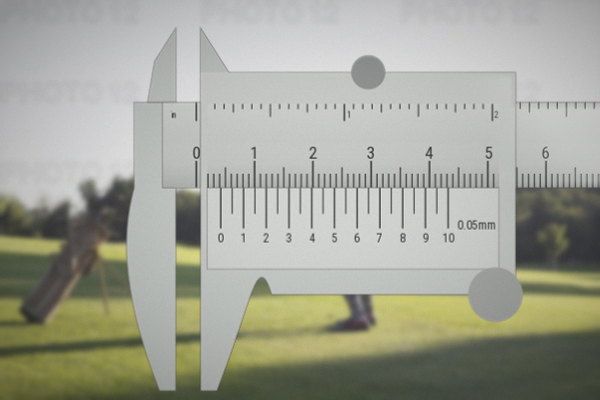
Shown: value=4.2 unit=mm
